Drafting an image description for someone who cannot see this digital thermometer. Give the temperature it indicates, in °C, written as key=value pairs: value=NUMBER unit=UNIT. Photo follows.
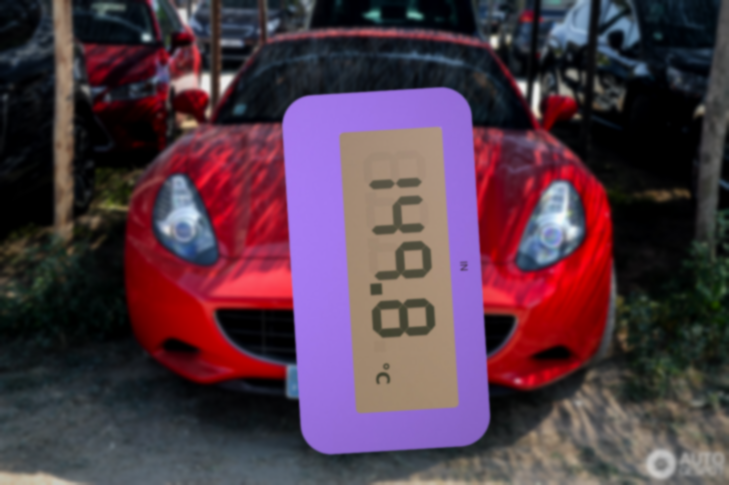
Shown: value=149.8 unit=°C
